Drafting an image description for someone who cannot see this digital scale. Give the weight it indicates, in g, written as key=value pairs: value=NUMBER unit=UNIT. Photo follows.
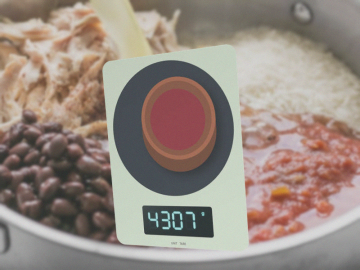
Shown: value=4307 unit=g
